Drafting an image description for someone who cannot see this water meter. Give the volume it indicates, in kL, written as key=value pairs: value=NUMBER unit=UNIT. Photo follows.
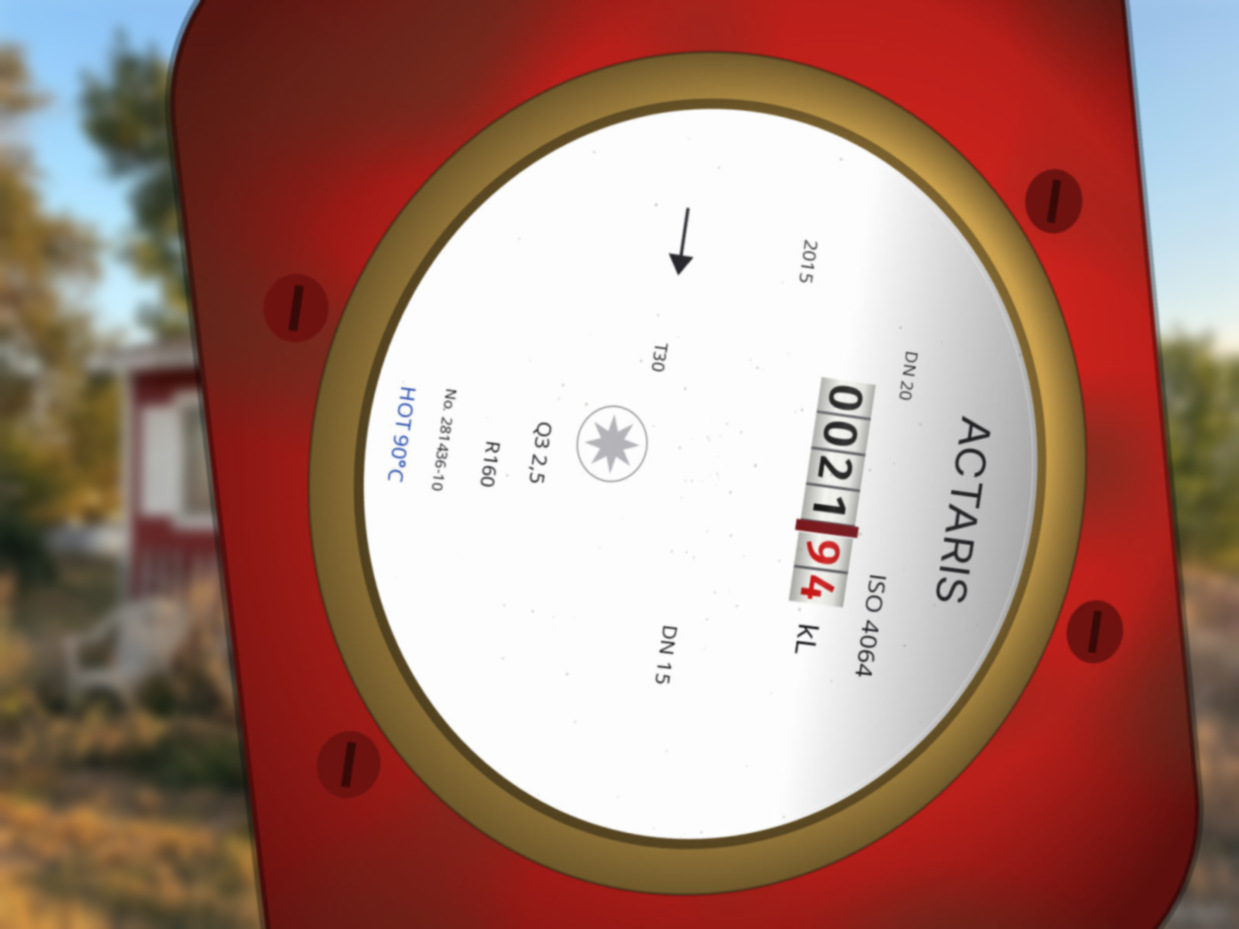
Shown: value=21.94 unit=kL
